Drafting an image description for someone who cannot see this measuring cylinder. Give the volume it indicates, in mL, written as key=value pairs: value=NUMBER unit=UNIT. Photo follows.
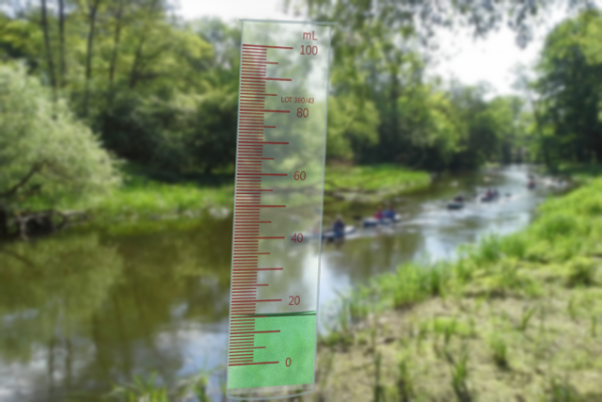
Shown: value=15 unit=mL
